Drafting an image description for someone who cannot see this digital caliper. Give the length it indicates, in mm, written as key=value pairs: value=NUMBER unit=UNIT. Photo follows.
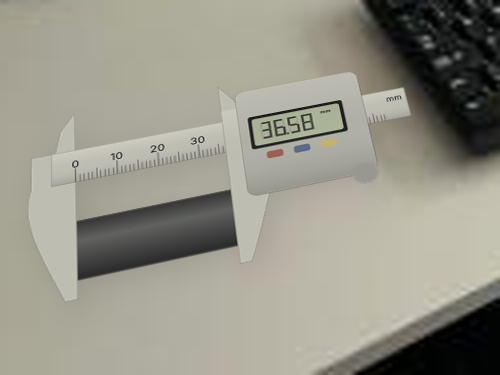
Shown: value=36.58 unit=mm
